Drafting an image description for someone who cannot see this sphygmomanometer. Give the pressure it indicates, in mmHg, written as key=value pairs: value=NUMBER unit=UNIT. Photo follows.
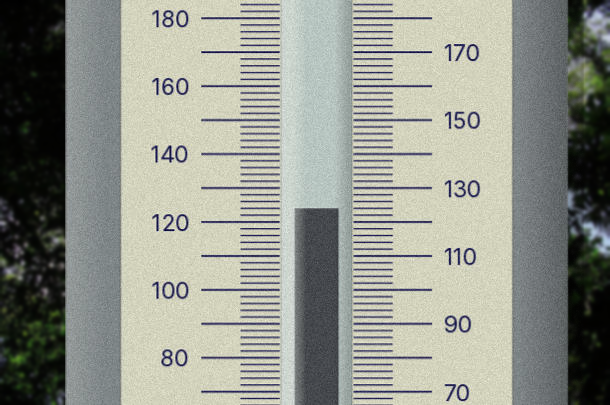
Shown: value=124 unit=mmHg
